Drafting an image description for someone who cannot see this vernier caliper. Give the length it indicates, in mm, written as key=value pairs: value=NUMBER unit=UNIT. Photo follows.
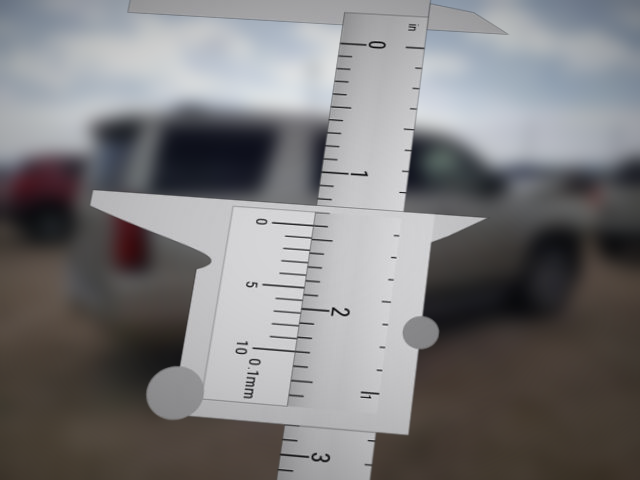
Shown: value=14.0 unit=mm
